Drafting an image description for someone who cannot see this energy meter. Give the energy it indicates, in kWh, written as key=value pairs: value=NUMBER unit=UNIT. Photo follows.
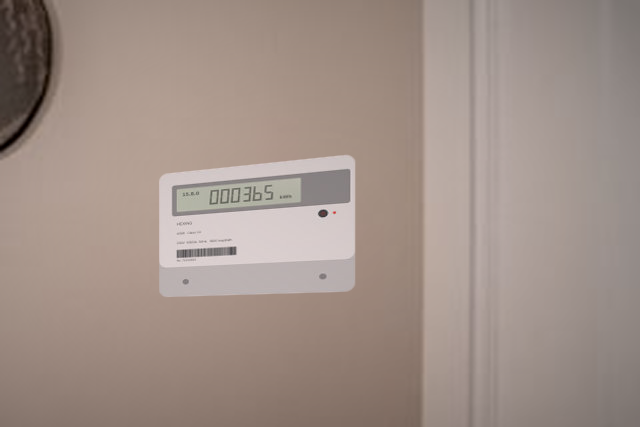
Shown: value=365 unit=kWh
